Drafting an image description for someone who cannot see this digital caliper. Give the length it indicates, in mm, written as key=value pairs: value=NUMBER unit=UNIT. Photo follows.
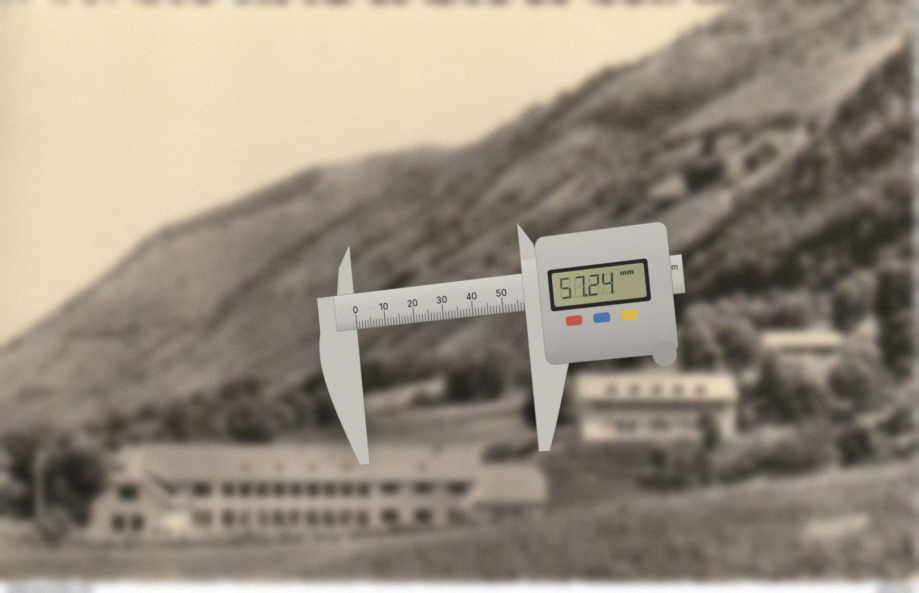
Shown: value=57.24 unit=mm
